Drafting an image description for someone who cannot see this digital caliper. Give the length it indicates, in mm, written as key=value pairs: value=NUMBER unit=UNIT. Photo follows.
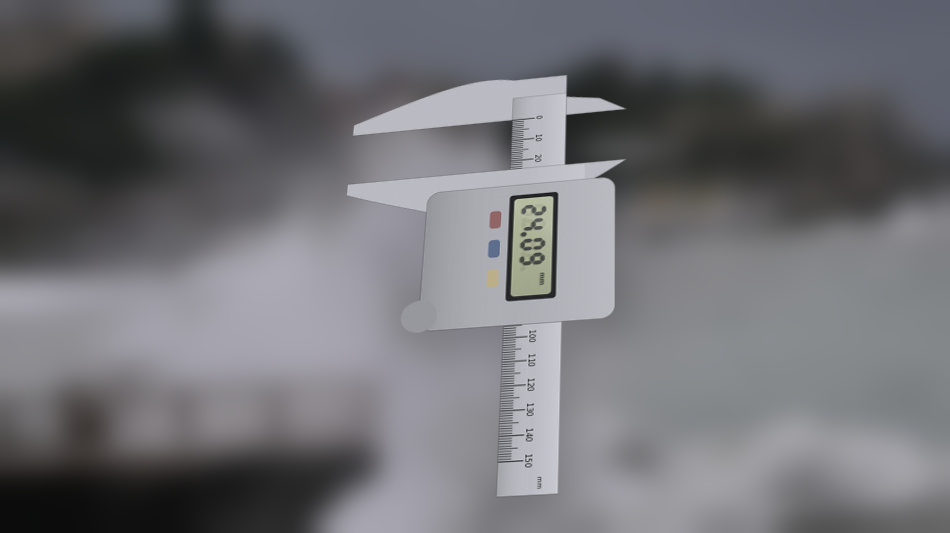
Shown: value=24.09 unit=mm
